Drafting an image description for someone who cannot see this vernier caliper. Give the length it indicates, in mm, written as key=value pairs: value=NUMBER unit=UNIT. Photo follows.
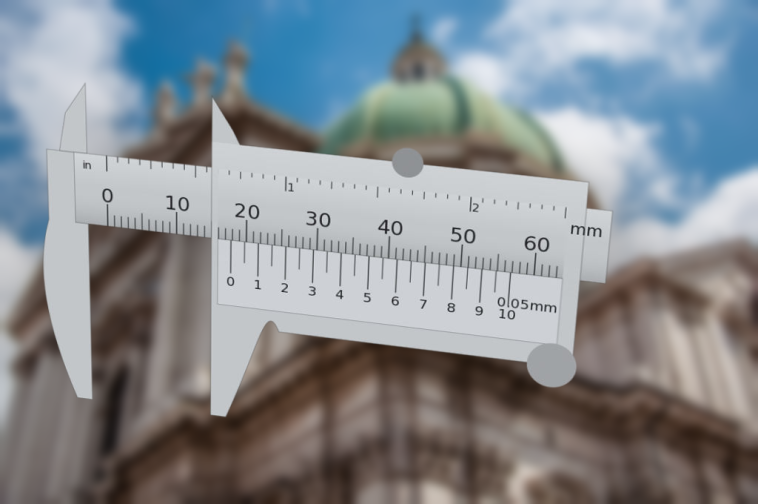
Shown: value=17.8 unit=mm
